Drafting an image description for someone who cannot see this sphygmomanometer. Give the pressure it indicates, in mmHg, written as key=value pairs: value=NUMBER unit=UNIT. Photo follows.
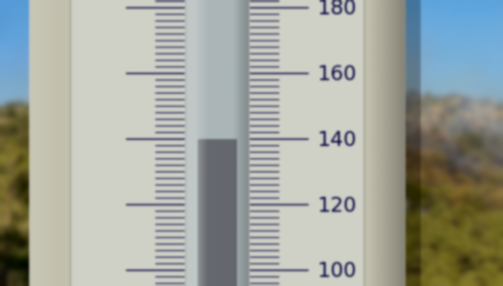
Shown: value=140 unit=mmHg
